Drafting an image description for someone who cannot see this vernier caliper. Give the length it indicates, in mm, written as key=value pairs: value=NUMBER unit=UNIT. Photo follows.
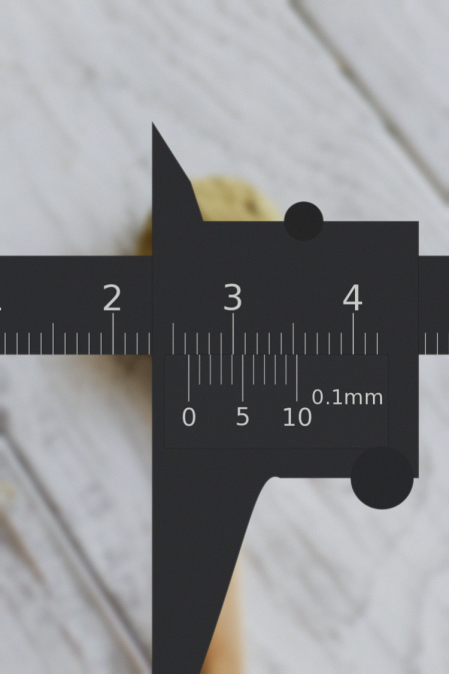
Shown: value=26.3 unit=mm
